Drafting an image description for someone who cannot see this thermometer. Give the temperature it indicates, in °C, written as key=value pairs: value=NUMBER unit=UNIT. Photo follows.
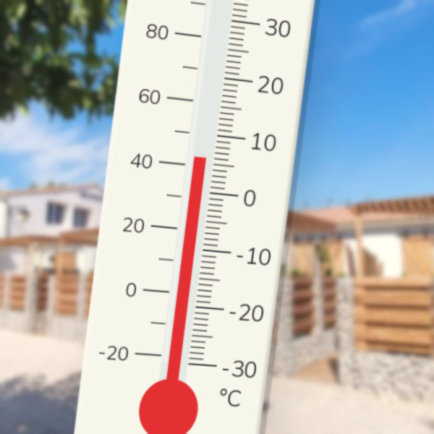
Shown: value=6 unit=°C
